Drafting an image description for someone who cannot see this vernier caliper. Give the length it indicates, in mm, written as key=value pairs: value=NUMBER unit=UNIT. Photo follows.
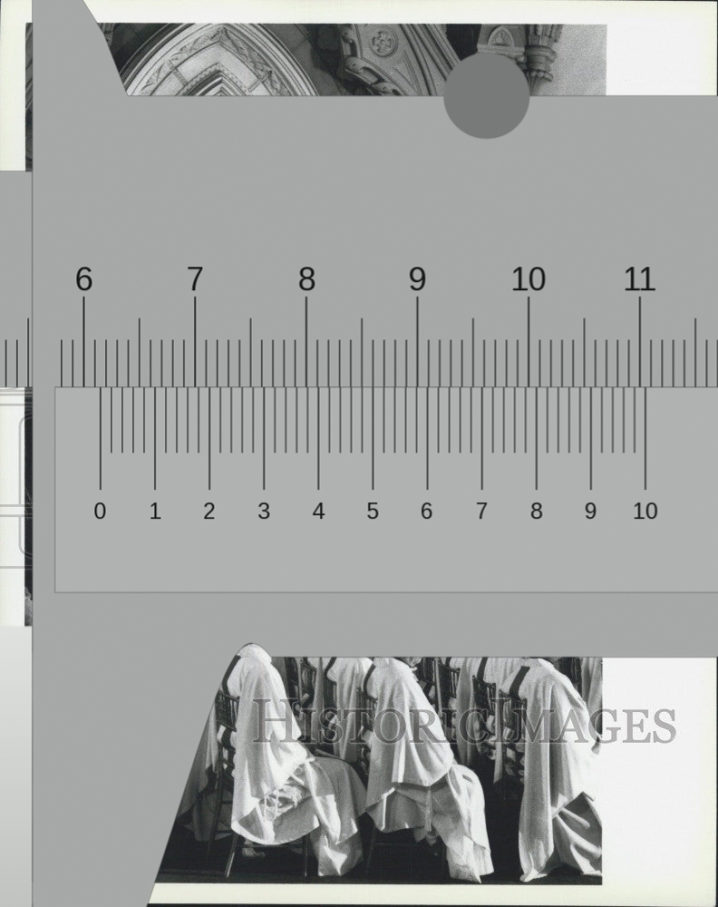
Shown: value=61.5 unit=mm
